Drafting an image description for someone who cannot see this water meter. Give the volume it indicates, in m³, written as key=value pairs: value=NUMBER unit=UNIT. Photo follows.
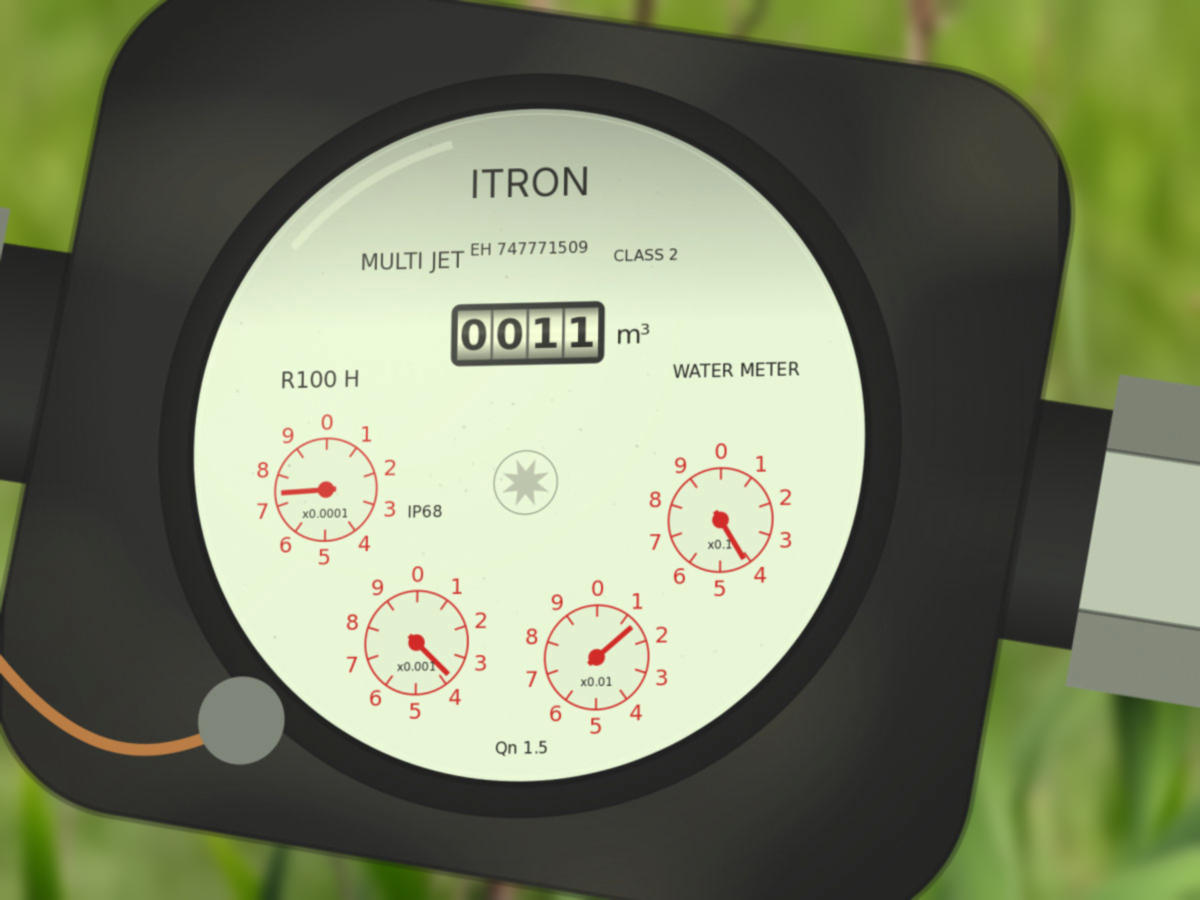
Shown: value=11.4137 unit=m³
